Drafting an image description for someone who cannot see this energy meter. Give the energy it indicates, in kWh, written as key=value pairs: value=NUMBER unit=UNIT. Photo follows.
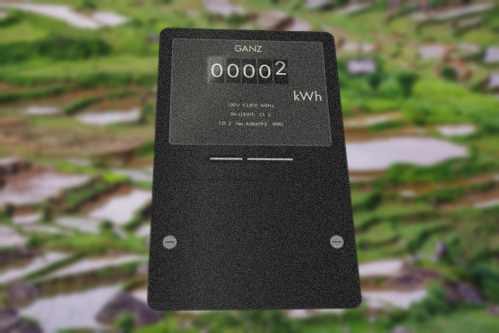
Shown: value=2 unit=kWh
